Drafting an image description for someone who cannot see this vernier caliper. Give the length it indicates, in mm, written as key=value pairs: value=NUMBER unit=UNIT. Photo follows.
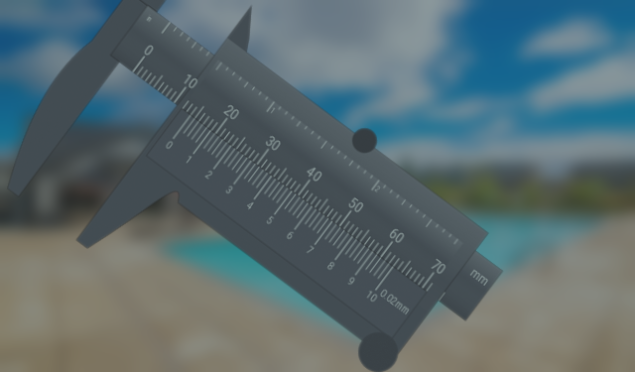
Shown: value=14.0 unit=mm
